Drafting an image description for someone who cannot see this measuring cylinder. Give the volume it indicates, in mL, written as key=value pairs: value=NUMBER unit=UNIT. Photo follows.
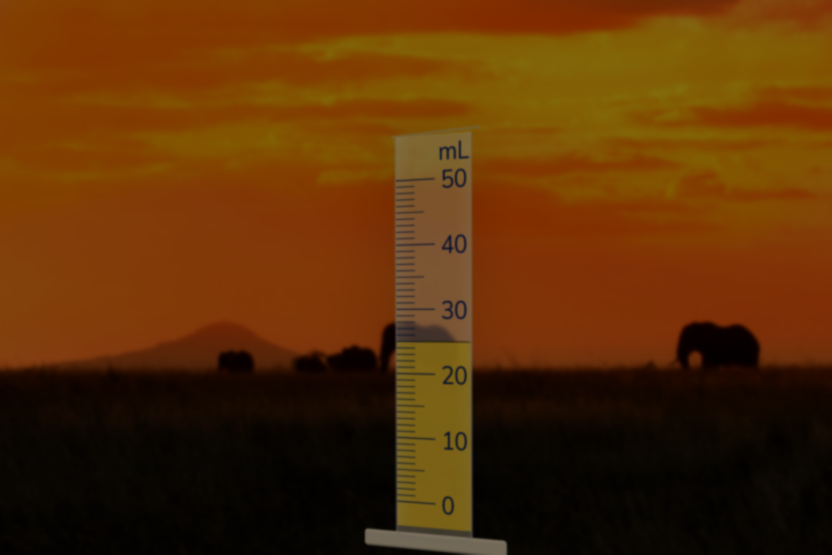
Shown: value=25 unit=mL
